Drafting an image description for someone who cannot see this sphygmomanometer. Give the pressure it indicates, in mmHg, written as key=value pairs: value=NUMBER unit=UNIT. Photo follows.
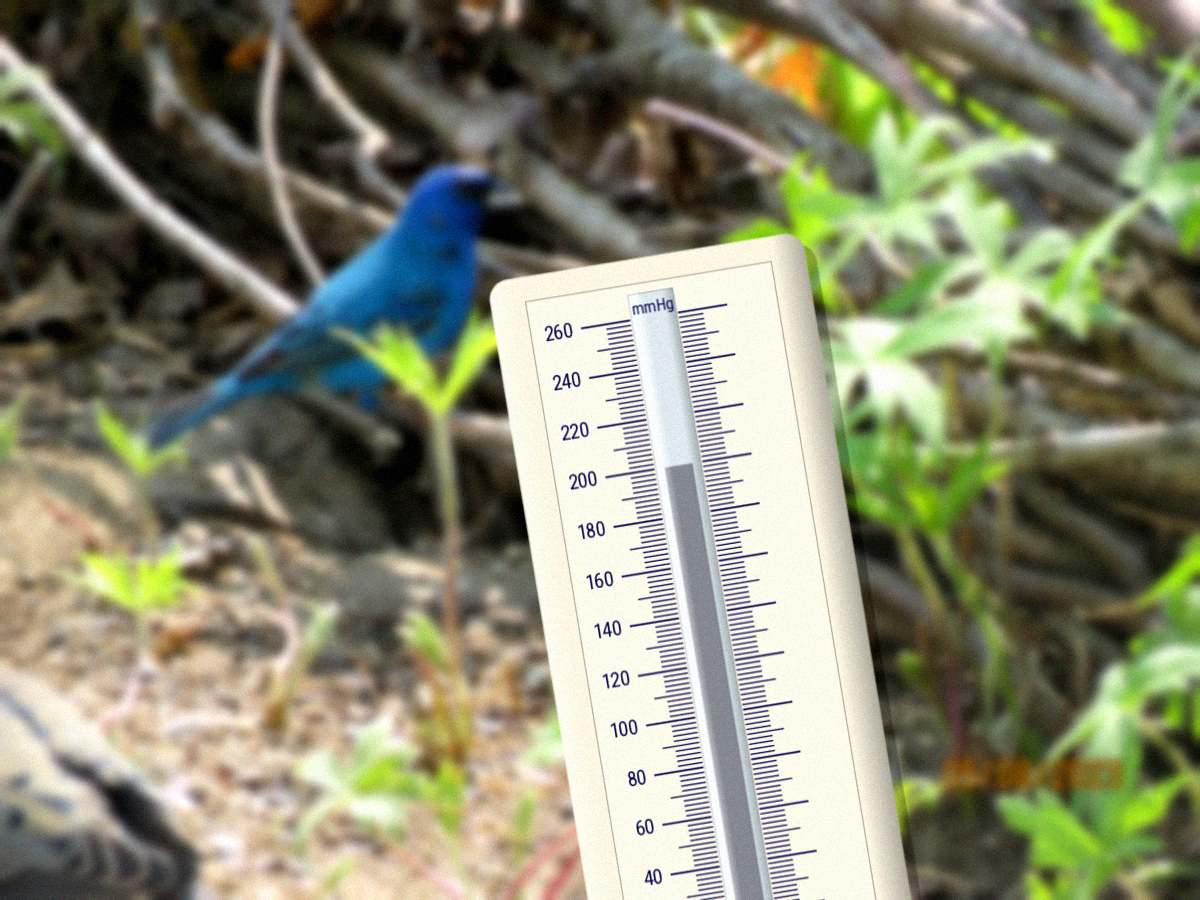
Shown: value=200 unit=mmHg
